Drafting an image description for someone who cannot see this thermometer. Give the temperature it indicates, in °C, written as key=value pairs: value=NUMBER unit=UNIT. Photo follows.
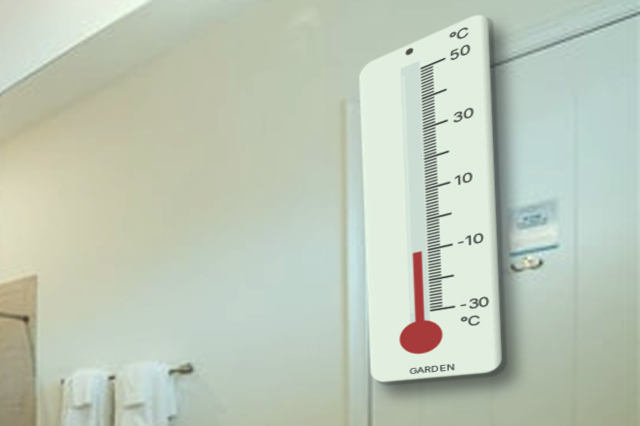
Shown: value=-10 unit=°C
